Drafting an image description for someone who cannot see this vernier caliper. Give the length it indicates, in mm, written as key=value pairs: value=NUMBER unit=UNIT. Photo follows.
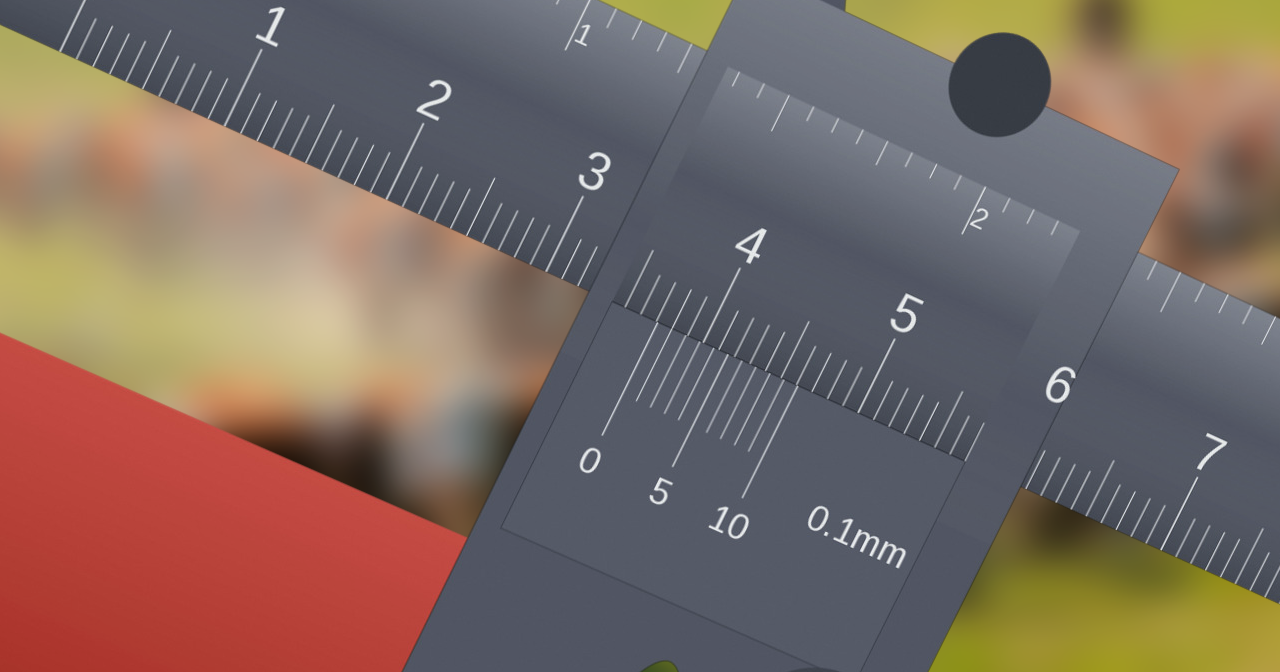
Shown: value=37.1 unit=mm
